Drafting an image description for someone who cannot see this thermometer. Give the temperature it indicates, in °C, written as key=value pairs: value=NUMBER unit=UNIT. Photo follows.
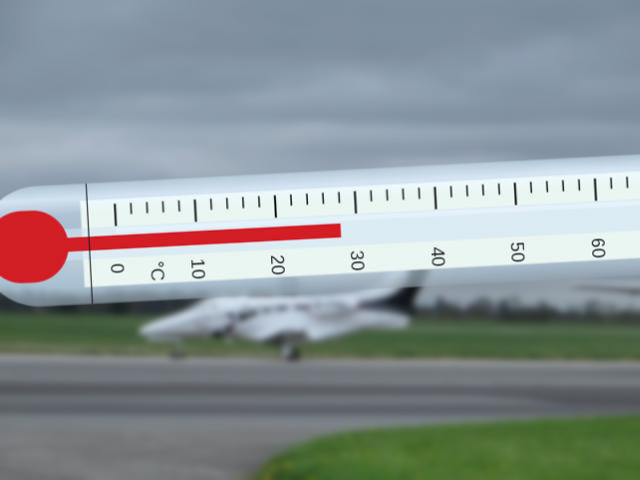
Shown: value=28 unit=°C
